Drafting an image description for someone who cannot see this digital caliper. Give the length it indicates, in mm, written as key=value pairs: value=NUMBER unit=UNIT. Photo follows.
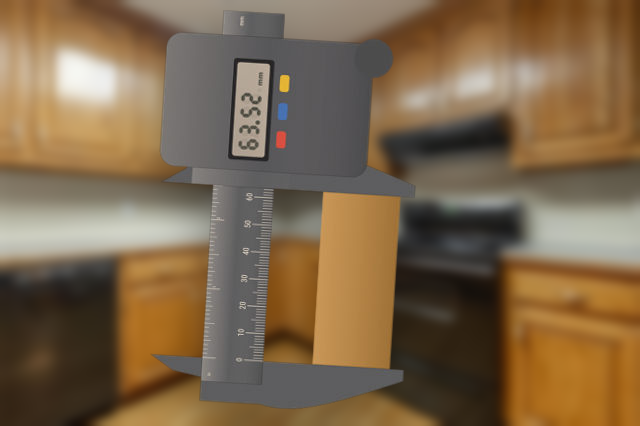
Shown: value=63.52 unit=mm
